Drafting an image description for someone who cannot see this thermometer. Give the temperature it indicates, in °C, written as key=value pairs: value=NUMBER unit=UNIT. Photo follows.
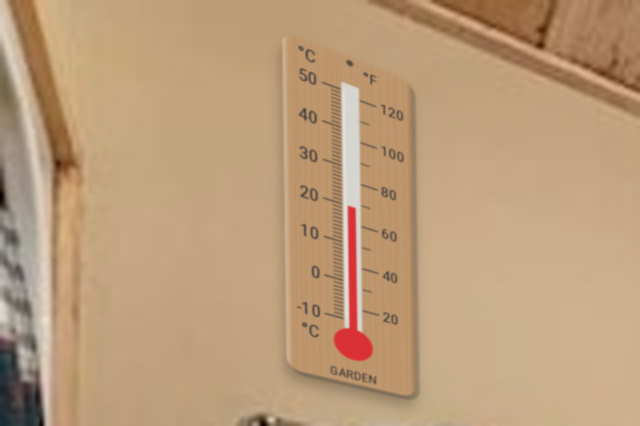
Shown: value=20 unit=°C
